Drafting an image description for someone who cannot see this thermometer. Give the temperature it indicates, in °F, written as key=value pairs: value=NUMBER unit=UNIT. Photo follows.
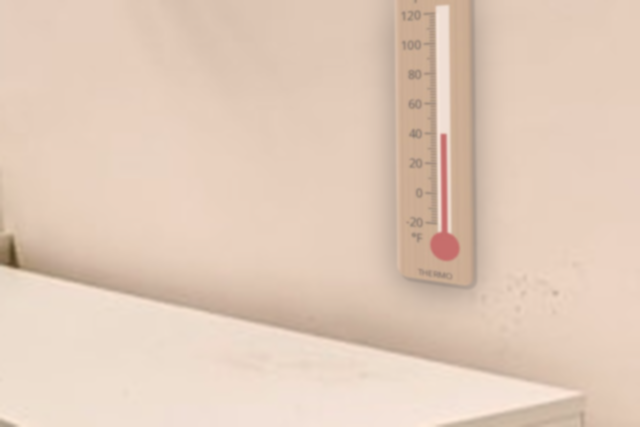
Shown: value=40 unit=°F
